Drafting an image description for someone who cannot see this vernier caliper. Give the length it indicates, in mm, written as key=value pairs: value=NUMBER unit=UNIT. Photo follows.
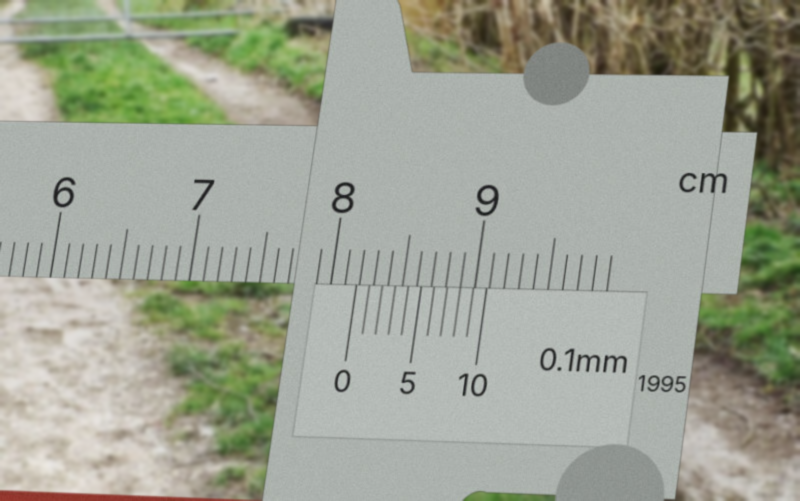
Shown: value=81.8 unit=mm
